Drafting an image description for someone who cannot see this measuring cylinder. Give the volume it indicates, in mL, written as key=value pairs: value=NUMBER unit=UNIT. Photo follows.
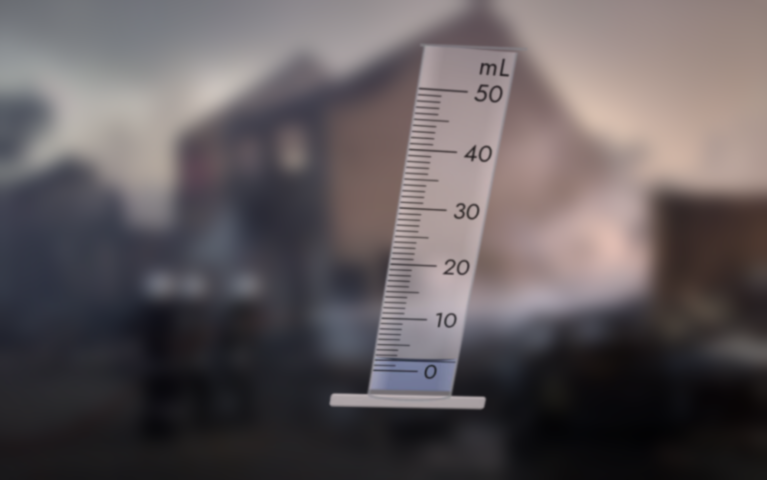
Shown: value=2 unit=mL
